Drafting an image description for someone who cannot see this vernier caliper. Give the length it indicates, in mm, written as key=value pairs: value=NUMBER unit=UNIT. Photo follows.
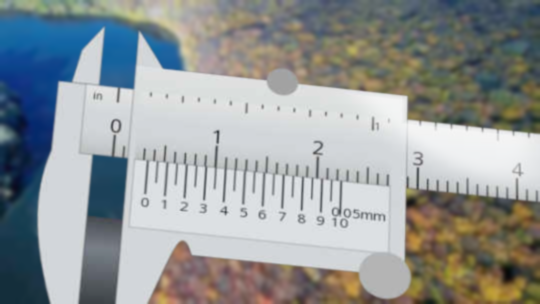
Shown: value=3.4 unit=mm
